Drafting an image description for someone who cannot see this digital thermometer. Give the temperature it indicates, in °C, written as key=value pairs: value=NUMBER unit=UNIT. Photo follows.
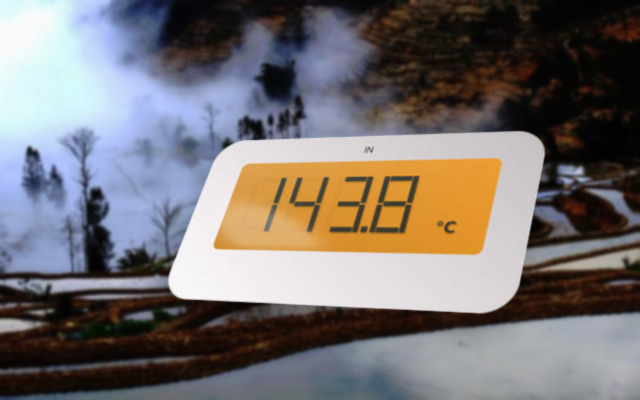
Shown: value=143.8 unit=°C
